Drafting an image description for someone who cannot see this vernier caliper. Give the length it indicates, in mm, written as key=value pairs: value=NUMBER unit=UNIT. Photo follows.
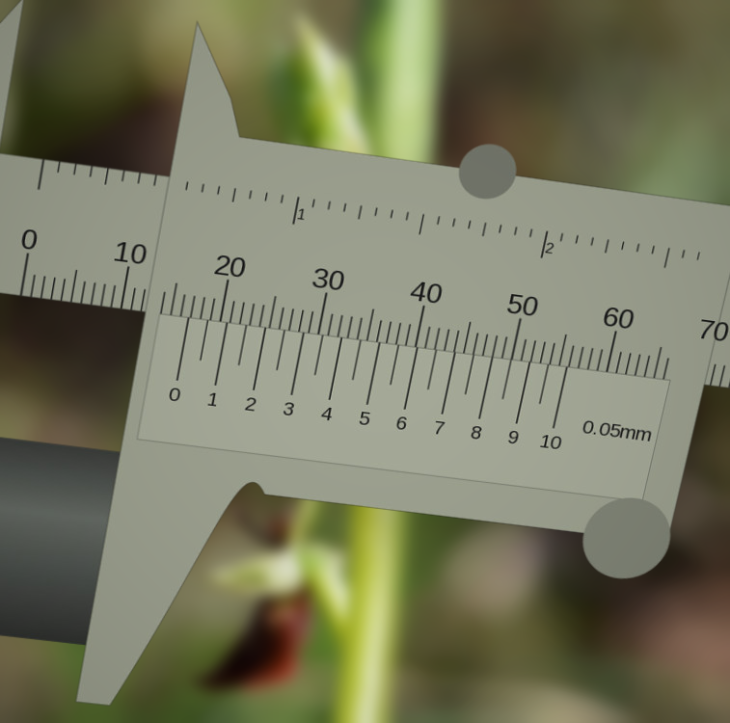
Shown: value=16.8 unit=mm
